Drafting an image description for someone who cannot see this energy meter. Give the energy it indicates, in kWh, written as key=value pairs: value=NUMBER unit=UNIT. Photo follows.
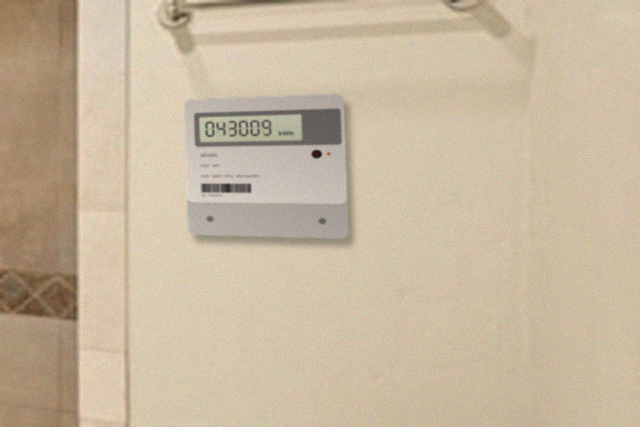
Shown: value=43009 unit=kWh
